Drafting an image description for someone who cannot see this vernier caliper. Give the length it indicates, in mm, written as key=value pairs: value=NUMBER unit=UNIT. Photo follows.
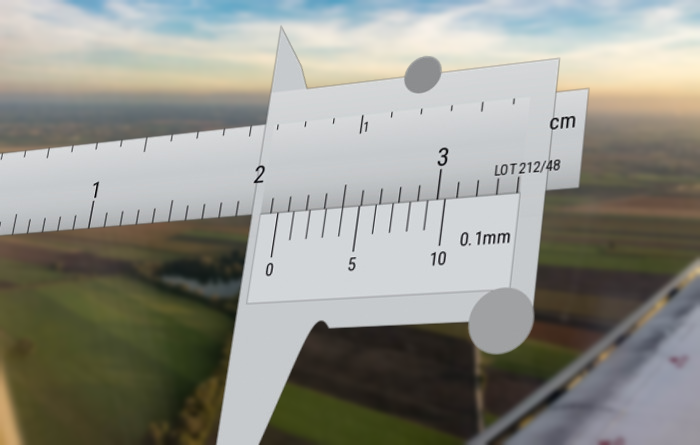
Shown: value=21.4 unit=mm
